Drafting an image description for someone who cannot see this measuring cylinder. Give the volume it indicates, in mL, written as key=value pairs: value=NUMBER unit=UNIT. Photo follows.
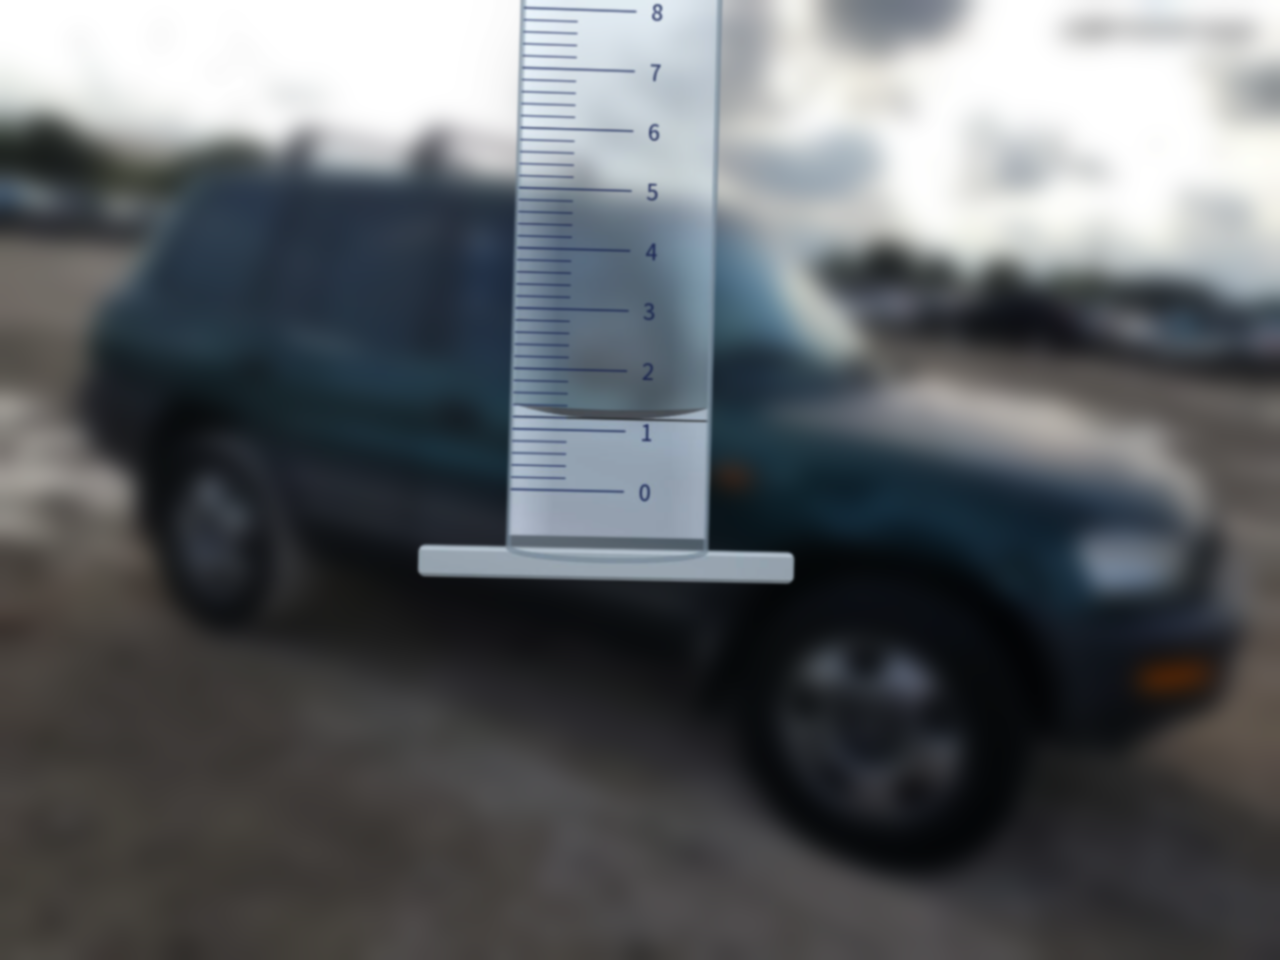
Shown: value=1.2 unit=mL
